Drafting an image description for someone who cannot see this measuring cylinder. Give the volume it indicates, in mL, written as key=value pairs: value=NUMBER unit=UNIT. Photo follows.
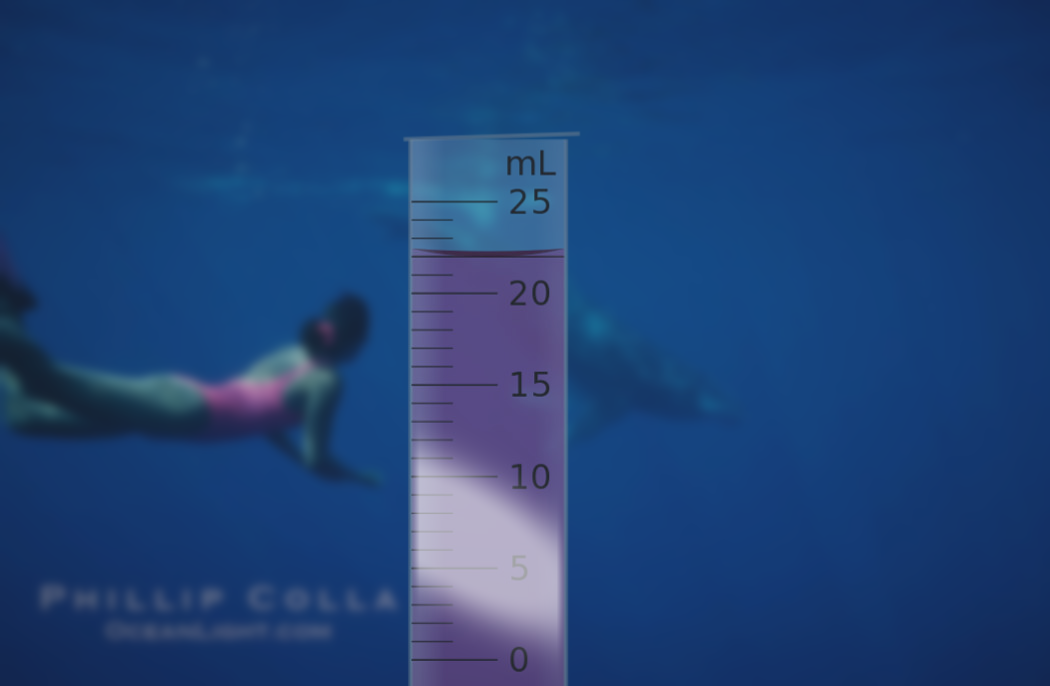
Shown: value=22 unit=mL
